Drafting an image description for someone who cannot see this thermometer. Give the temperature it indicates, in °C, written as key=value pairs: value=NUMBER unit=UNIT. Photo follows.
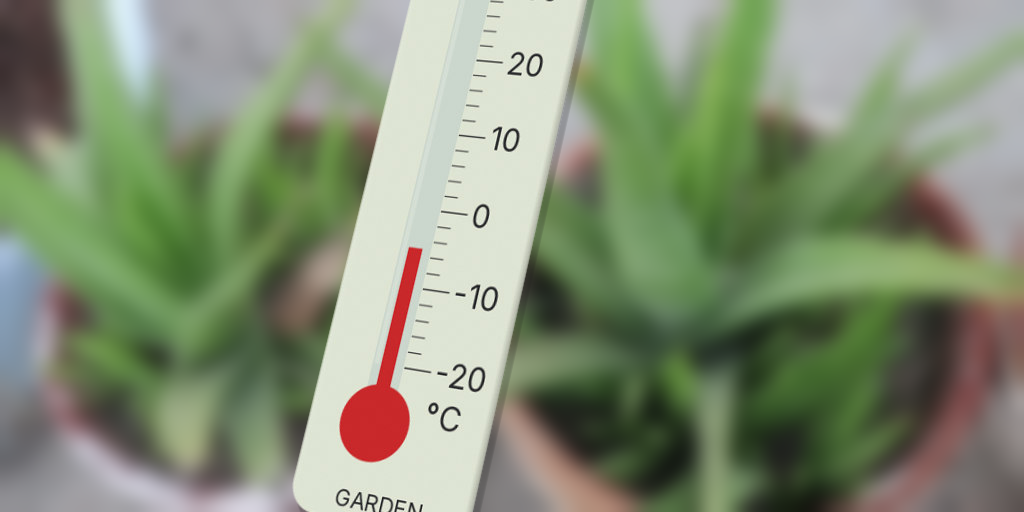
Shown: value=-5 unit=°C
